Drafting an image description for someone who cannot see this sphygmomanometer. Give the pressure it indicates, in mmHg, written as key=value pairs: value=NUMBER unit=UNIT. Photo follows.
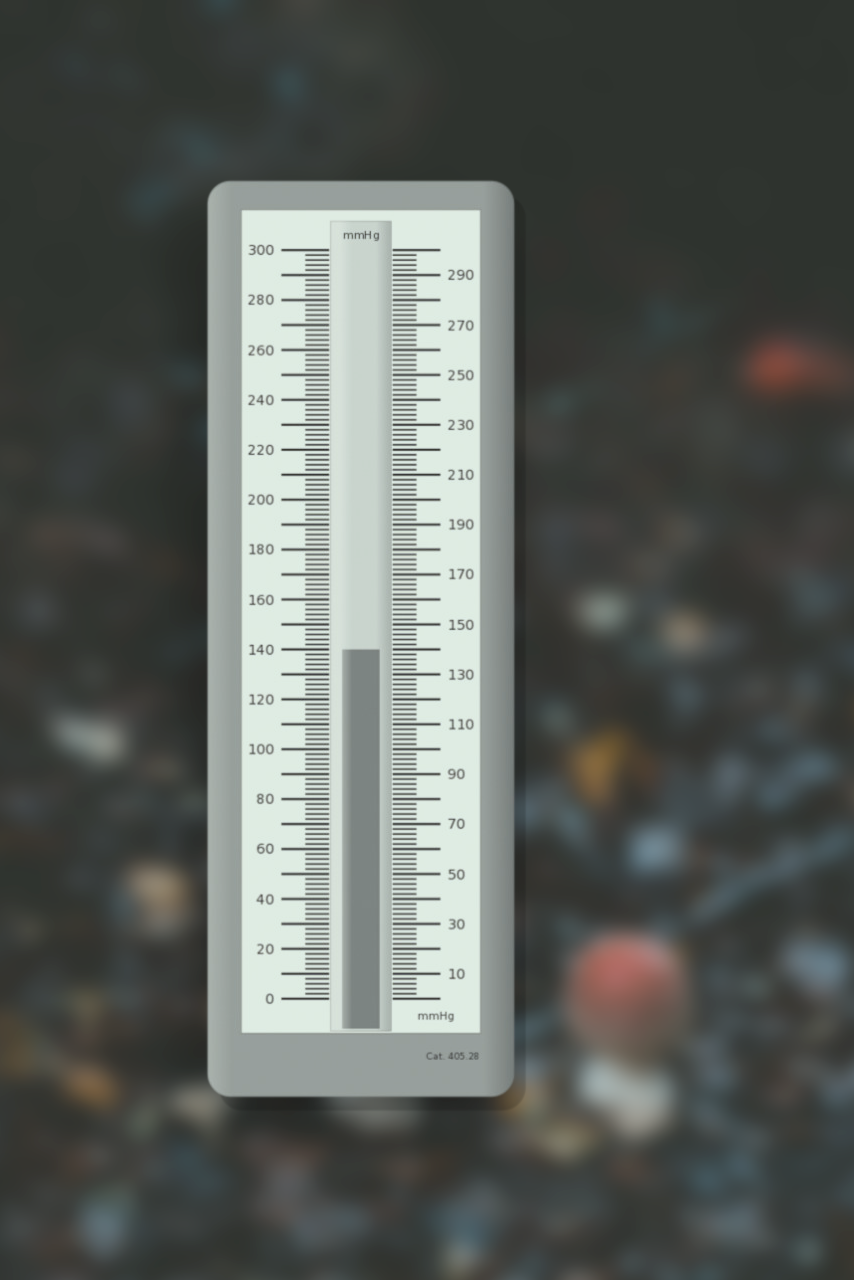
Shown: value=140 unit=mmHg
